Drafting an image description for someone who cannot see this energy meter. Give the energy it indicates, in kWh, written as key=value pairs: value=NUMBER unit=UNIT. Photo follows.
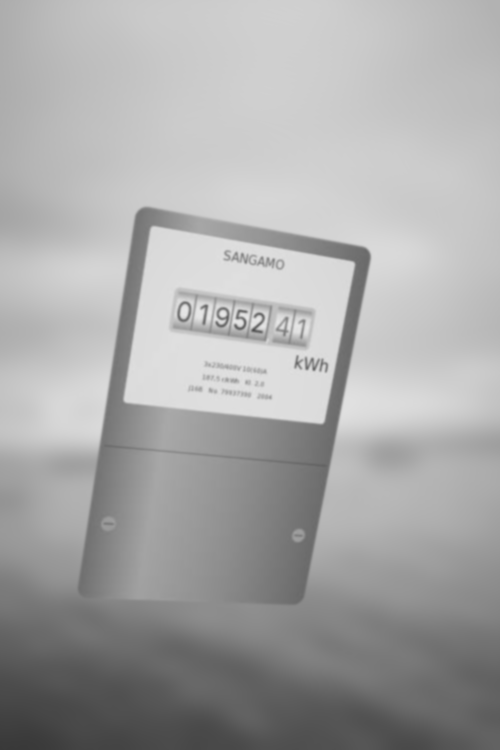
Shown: value=1952.41 unit=kWh
